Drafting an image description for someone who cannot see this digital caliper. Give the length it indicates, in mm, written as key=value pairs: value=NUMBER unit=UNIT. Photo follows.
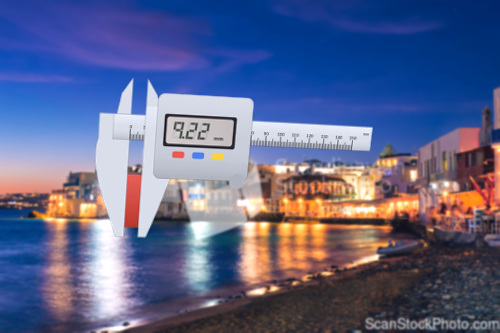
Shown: value=9.22 unit=mm
